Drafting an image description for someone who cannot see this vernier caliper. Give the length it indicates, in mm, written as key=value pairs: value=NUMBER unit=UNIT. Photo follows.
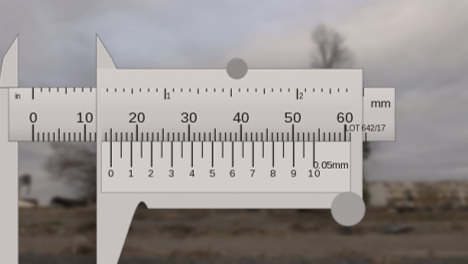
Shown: value=15.0 unit=mm
